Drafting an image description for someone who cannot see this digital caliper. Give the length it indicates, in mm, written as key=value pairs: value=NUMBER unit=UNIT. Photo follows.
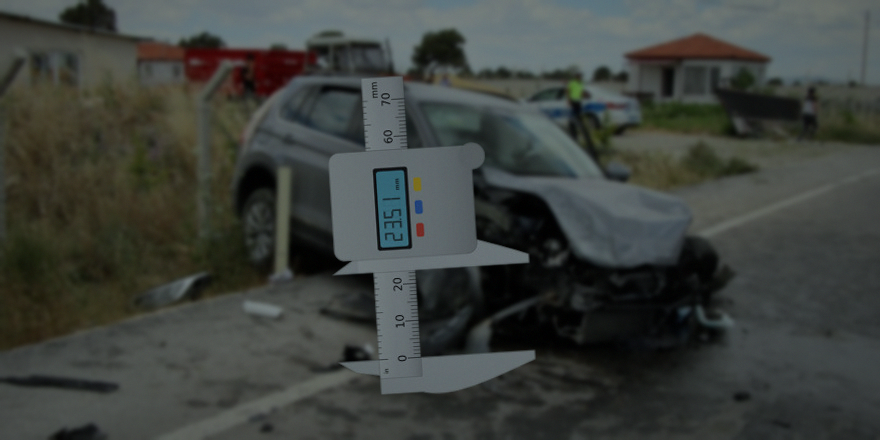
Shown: value=23.51 unit=mm
